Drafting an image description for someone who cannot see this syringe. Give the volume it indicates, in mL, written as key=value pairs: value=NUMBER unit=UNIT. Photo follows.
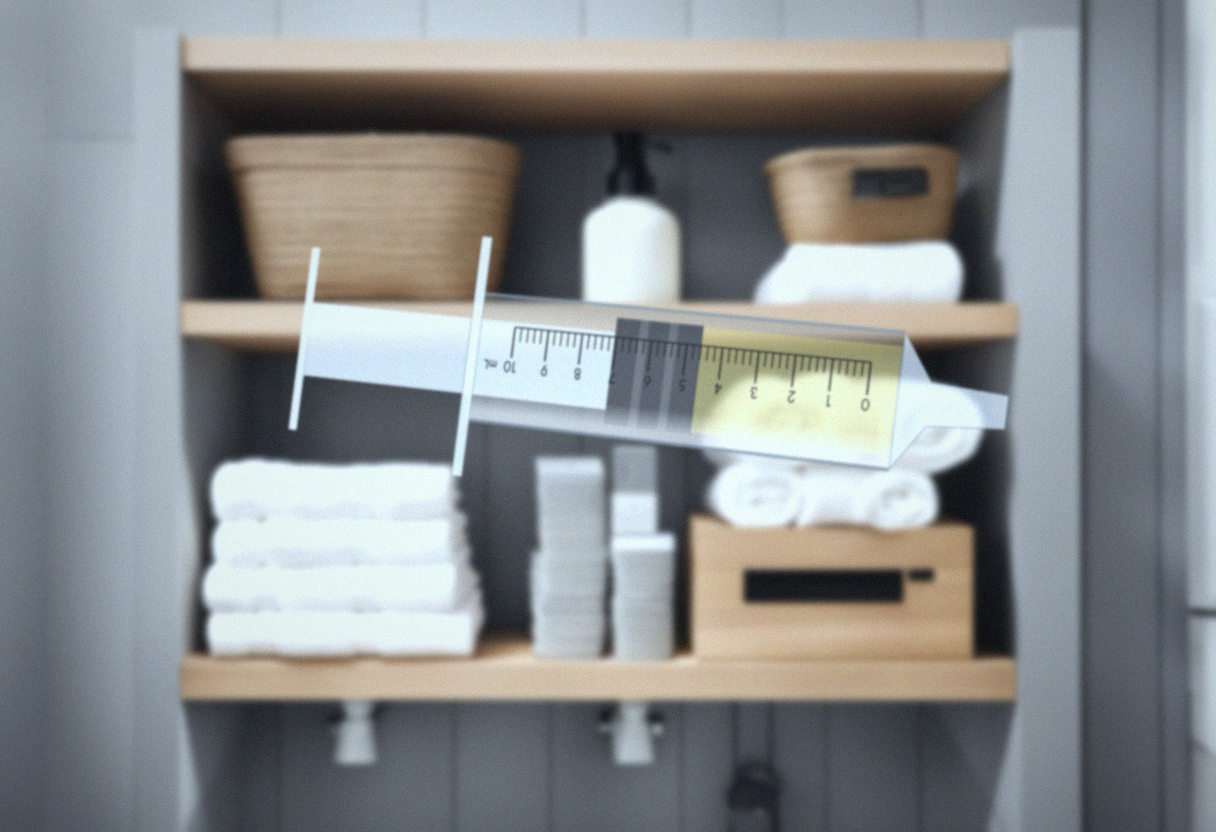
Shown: value=4.6 unit=mL
